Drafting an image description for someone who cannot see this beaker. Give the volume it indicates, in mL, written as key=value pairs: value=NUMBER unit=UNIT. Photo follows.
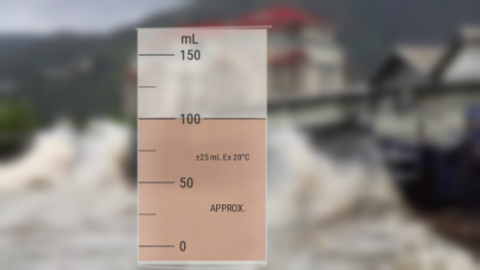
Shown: value=100 unit=mL
